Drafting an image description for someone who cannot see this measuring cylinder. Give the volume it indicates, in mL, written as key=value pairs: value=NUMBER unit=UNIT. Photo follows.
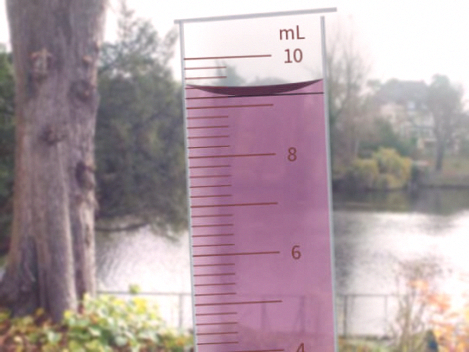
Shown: value=9.2 unit=mL
